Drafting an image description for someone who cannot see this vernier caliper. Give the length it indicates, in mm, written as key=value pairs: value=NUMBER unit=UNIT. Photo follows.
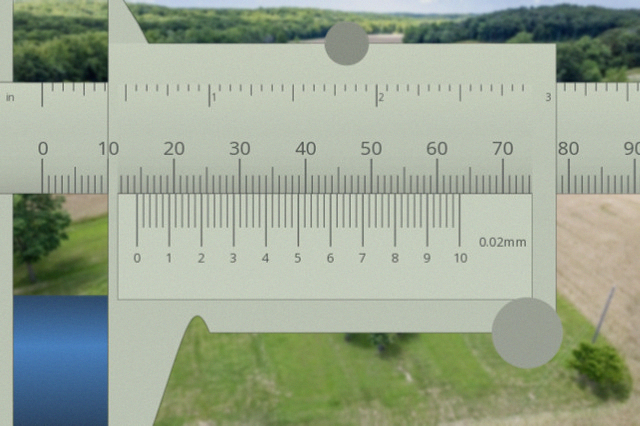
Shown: value=14.4 unit=mm
